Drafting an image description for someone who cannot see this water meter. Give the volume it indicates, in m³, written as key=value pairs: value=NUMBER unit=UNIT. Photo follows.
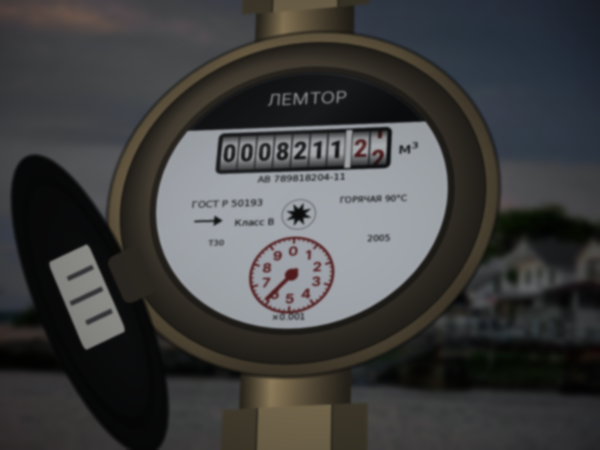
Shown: value=8211.216 unit=m³
